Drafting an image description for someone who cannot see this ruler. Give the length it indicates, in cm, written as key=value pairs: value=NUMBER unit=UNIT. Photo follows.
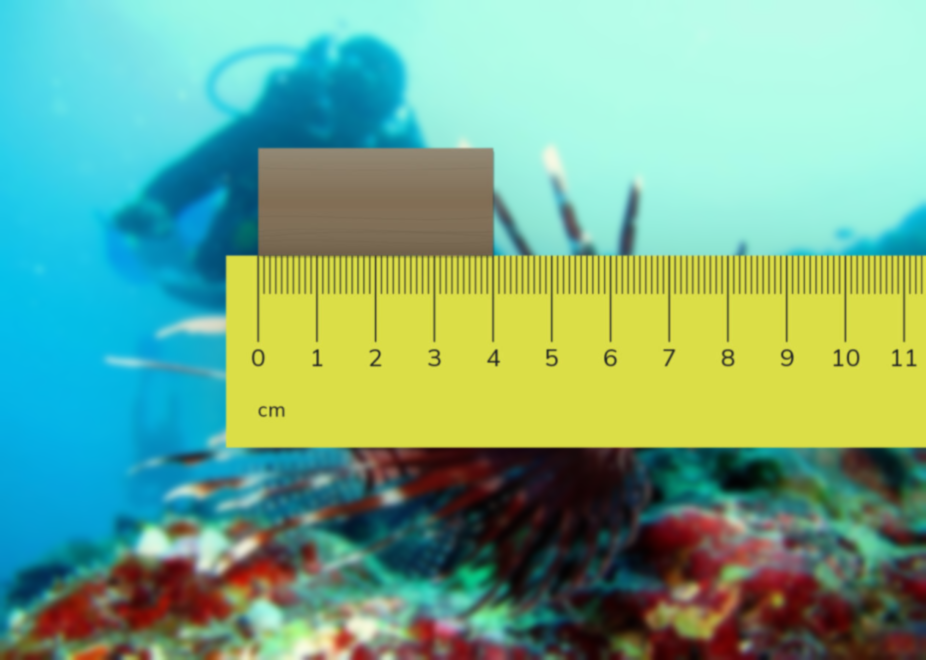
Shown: value=4 unit=cm
